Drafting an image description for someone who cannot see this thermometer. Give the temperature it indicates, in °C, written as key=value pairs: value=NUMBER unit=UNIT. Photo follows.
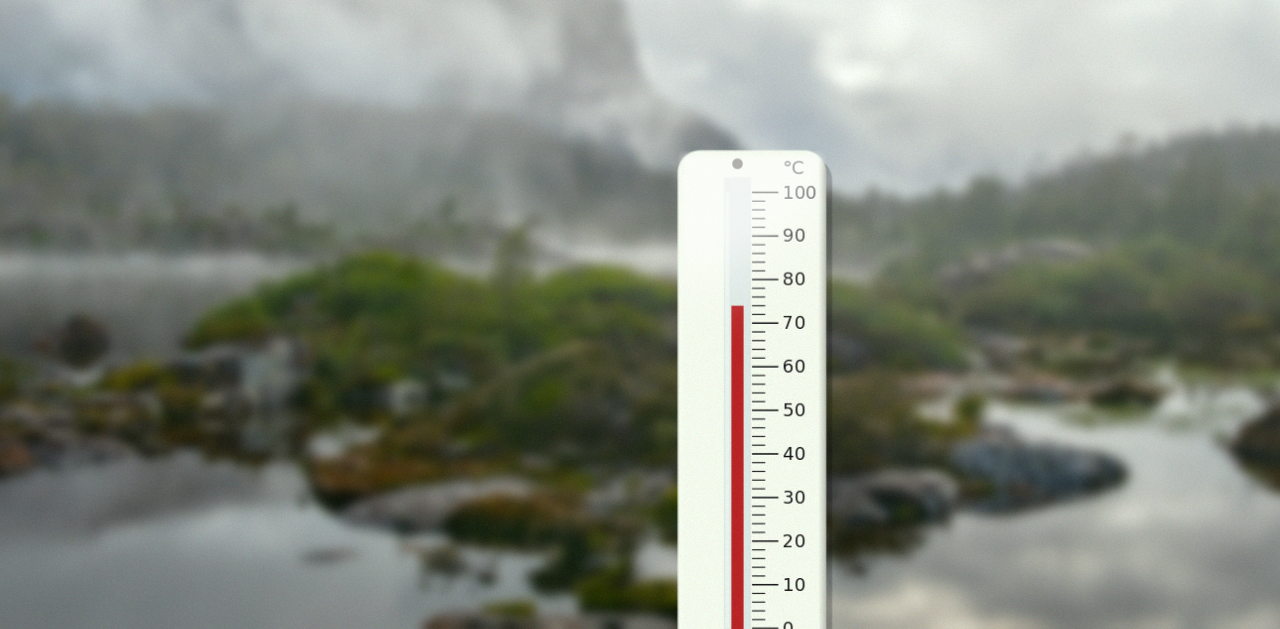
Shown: value=74 unit=°C
